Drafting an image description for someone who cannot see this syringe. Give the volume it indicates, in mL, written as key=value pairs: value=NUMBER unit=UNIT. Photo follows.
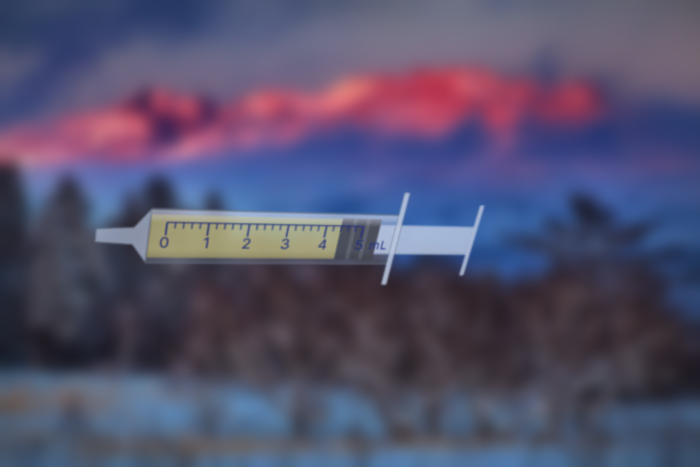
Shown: value=4.4 unit=mL
